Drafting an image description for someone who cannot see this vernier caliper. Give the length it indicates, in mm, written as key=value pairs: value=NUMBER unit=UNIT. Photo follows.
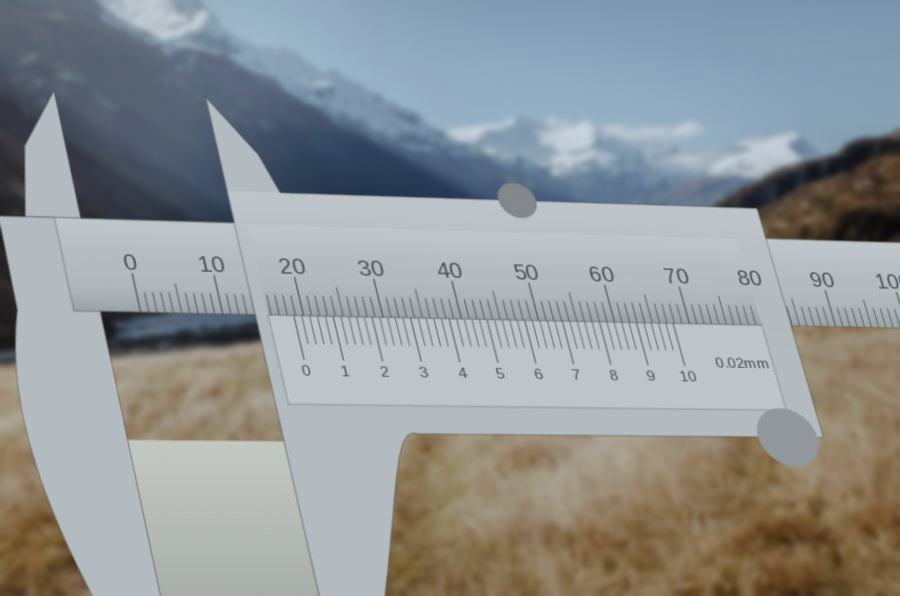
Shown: value=18.8 unit=mm
